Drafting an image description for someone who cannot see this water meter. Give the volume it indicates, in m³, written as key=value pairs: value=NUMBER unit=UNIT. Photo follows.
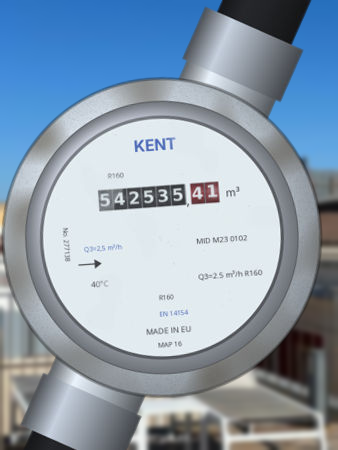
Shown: value=542535.41 unit=m³
